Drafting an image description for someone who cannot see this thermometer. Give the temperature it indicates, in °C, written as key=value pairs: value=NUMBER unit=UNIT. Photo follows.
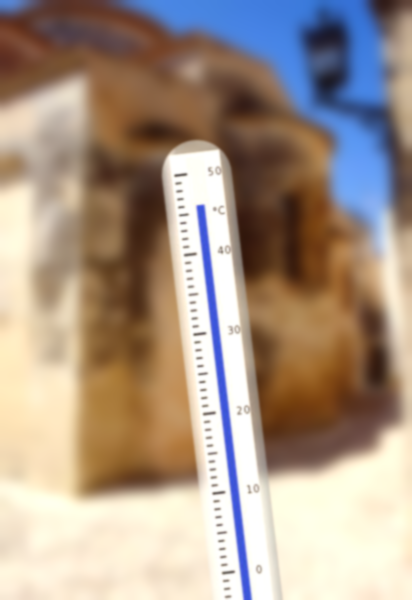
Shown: value=46 unit=°C
